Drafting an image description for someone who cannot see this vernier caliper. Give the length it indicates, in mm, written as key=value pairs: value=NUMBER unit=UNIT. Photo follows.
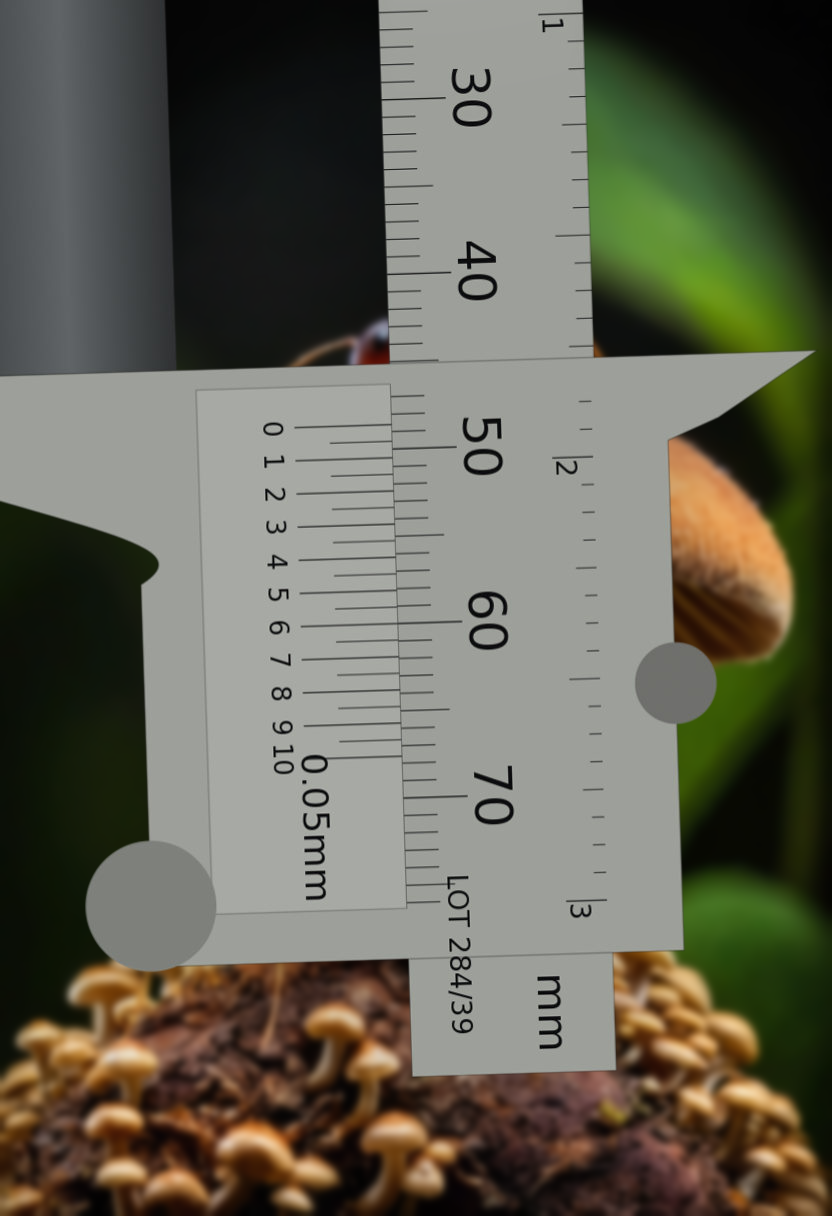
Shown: value=48.6 unit=mm
